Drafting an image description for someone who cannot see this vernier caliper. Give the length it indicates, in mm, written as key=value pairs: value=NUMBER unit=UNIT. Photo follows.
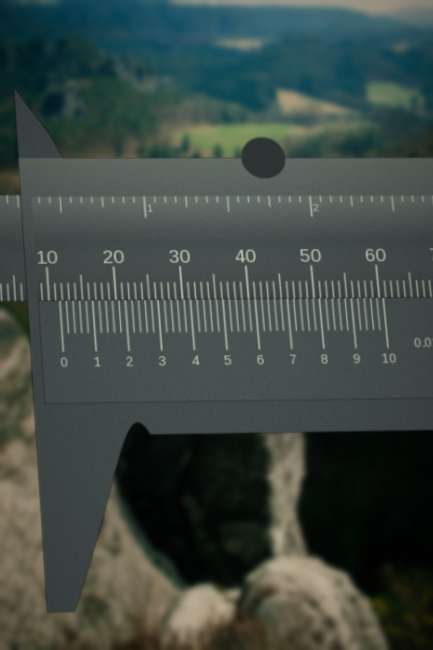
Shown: value=11.6 unit=mm
